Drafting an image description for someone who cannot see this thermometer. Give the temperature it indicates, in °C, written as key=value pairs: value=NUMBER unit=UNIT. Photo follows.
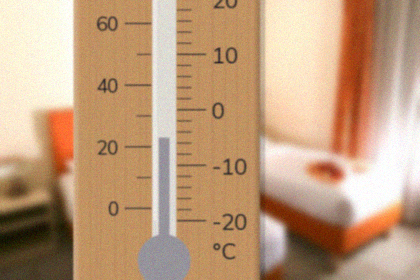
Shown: value=-5 unit=°C
